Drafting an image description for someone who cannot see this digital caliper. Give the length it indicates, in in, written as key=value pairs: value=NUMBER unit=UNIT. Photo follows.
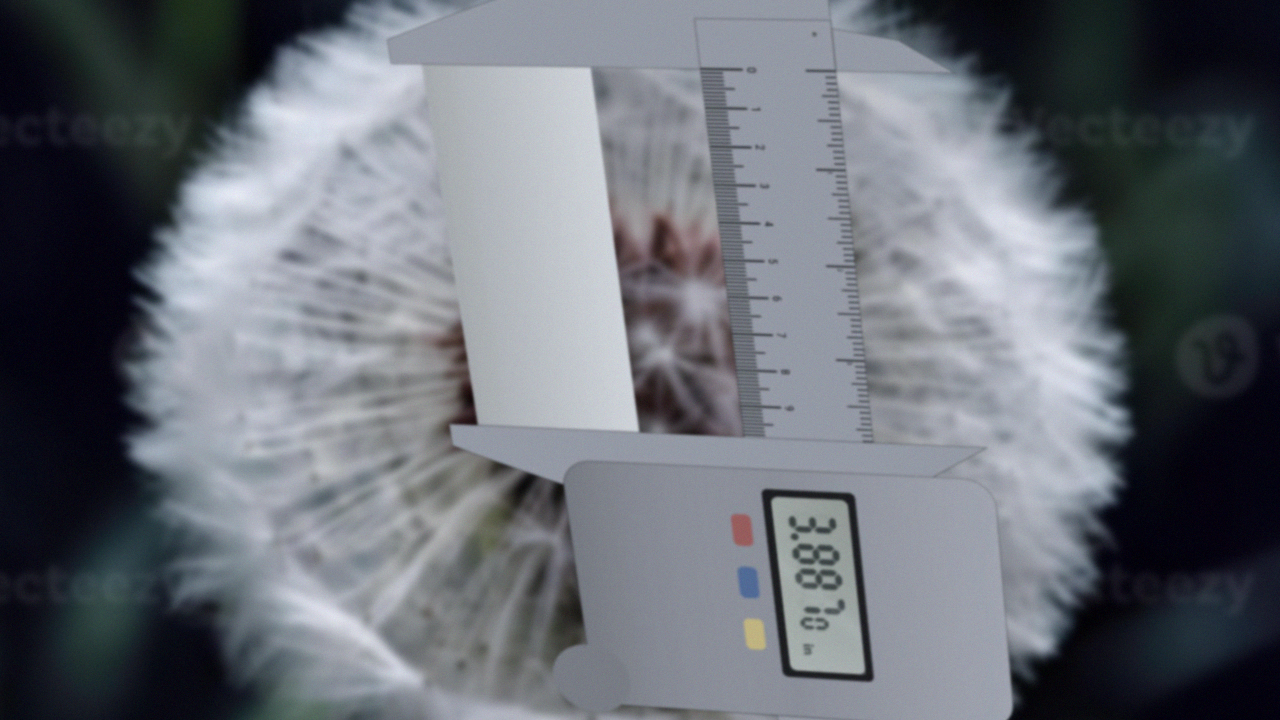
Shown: value=3.8870 unit=in
